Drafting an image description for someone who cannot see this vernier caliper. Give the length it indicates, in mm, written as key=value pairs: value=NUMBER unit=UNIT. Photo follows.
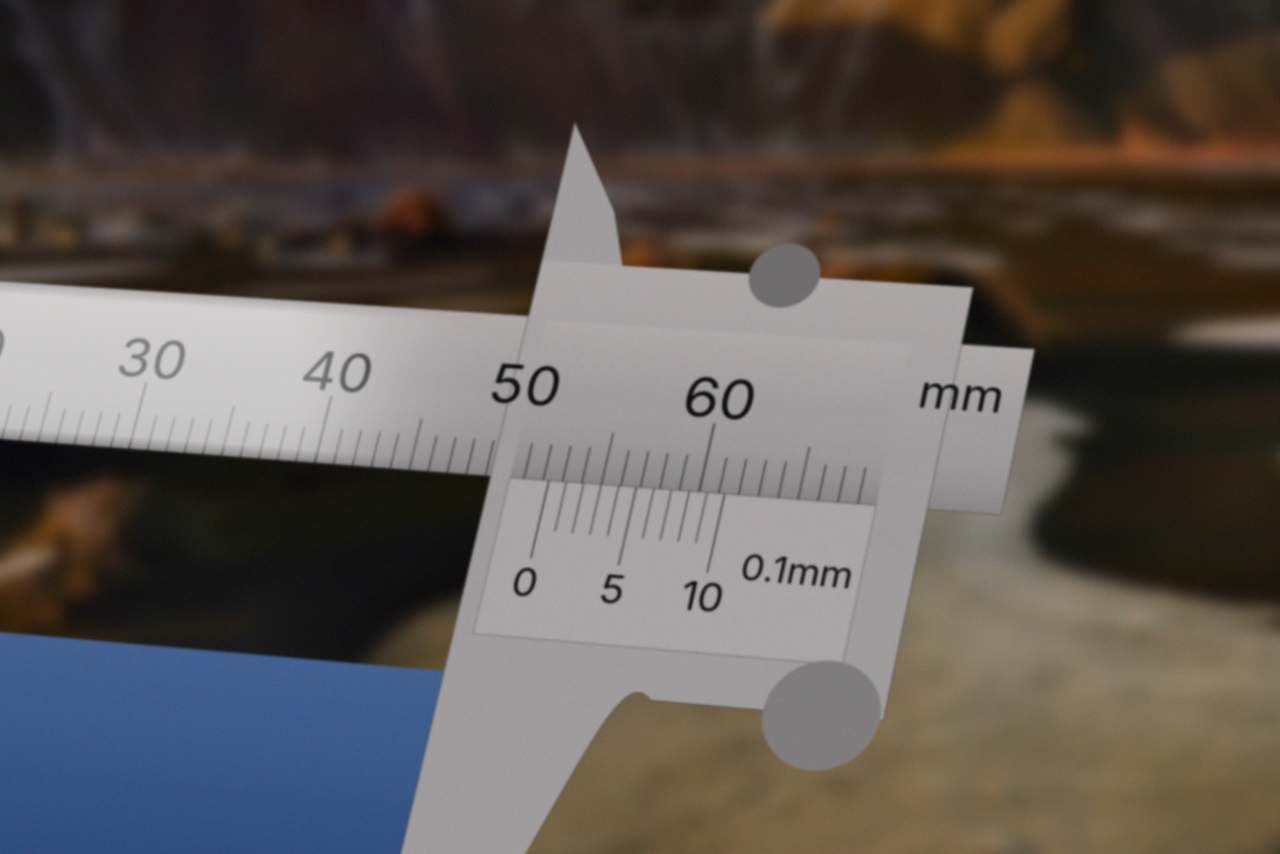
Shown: value=52.3 unit=mm
